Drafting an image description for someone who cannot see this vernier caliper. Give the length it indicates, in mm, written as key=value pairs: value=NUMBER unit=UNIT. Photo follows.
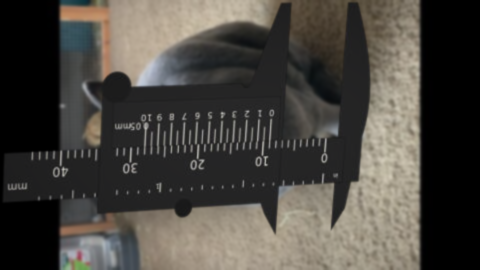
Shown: value=9.0 unit=mm
